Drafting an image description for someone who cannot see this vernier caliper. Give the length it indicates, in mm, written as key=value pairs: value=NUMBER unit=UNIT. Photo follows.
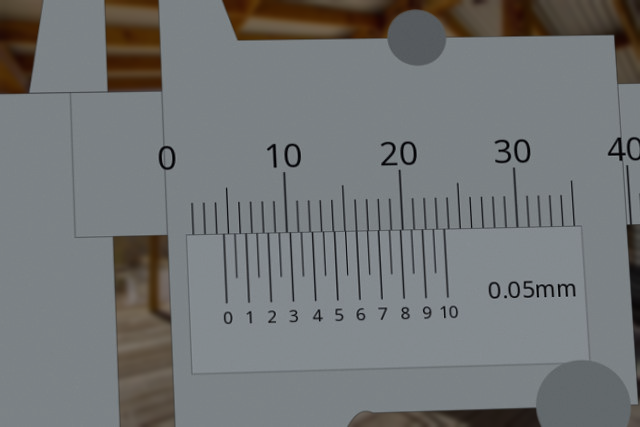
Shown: value=4.6 unit=mm
